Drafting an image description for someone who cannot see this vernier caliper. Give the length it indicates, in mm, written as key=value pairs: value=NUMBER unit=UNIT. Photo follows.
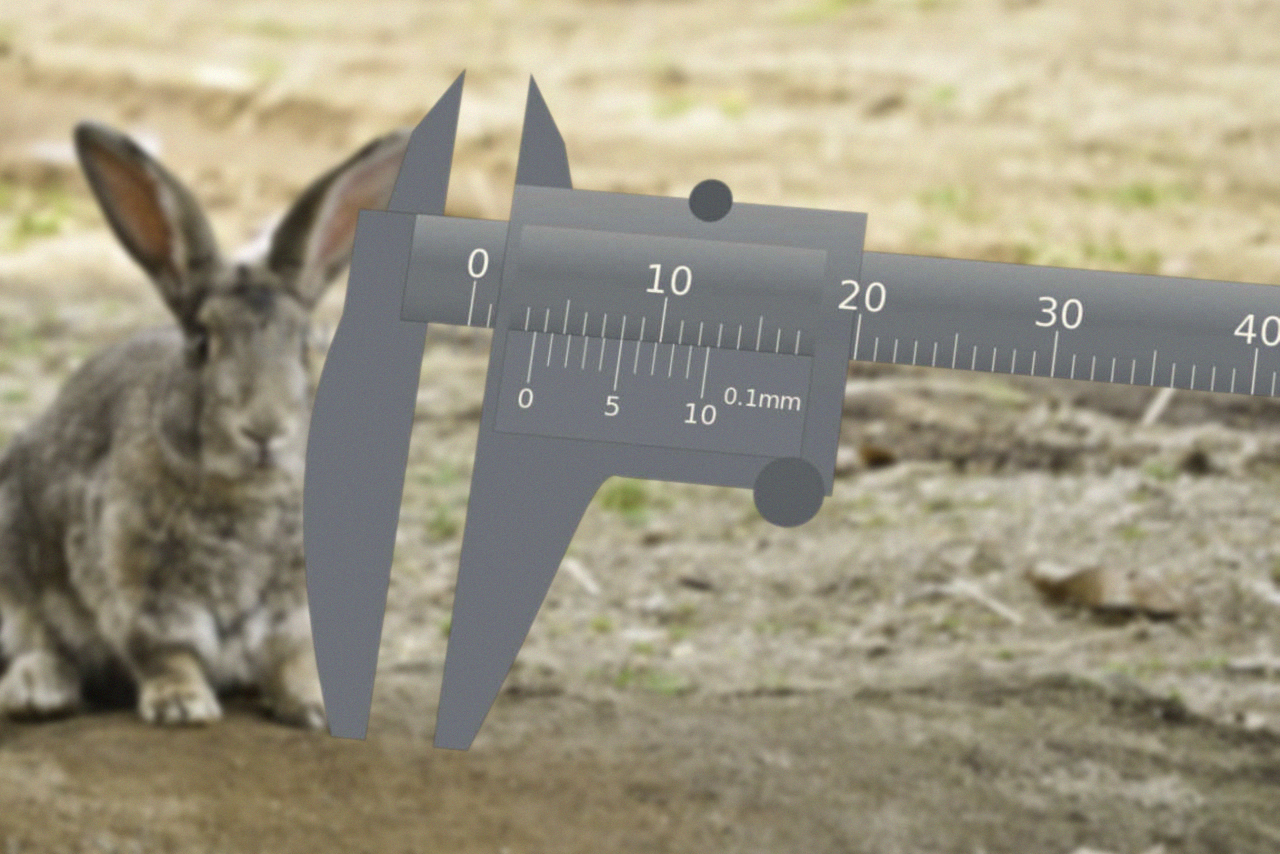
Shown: value=3.5 unit=mm
